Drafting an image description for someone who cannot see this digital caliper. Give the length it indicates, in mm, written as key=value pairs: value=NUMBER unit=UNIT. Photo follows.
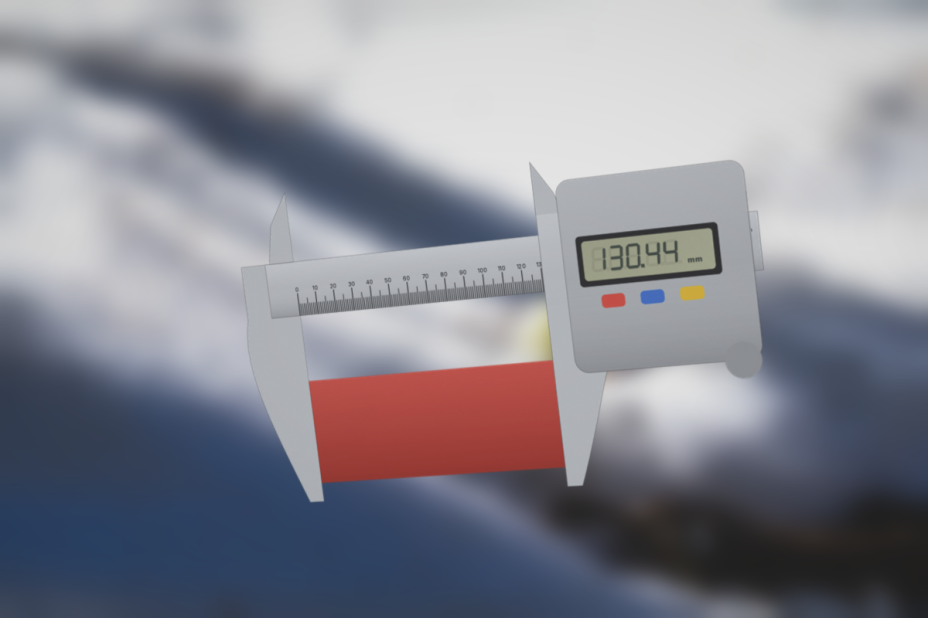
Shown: value=130.44 unit=mm
